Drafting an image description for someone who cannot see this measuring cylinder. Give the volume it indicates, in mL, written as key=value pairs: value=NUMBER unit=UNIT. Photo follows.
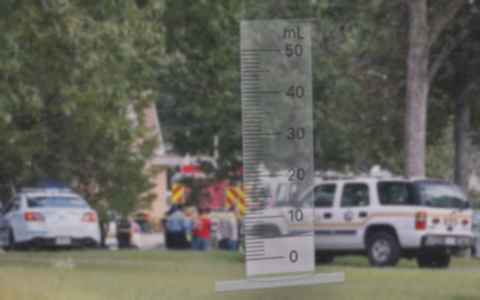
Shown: value=5 unit=mL
